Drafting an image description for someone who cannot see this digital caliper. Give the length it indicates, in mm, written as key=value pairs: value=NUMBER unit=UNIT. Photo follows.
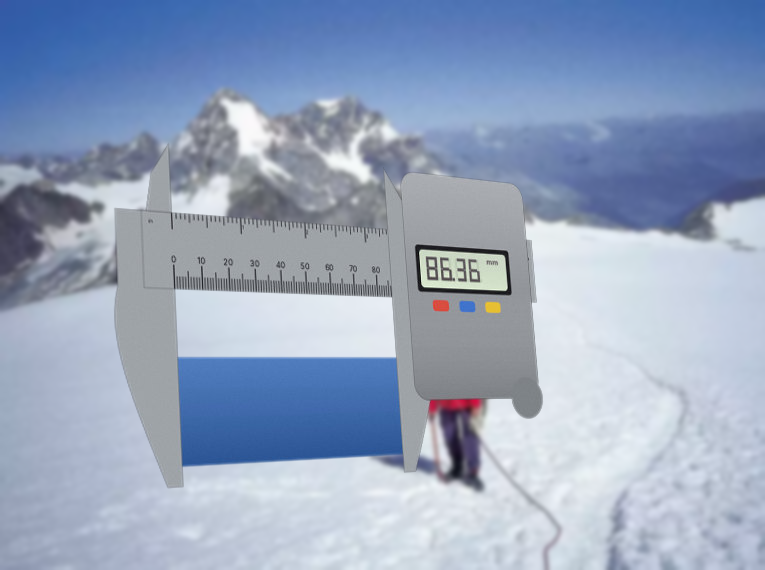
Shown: value=86.36 unit=mm
